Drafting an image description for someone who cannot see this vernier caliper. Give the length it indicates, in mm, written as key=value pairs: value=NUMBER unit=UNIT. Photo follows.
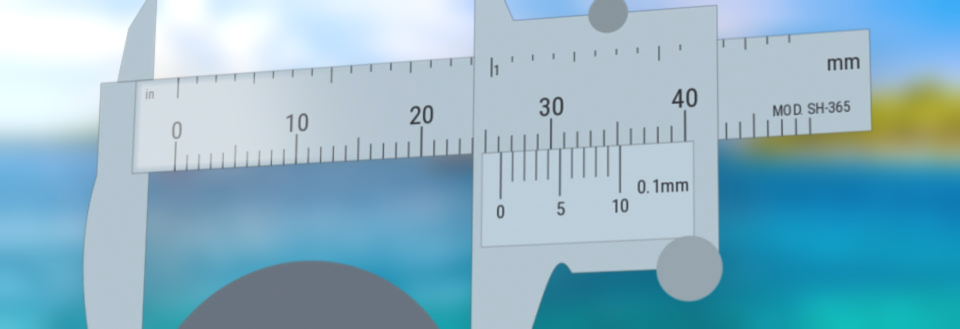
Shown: value=26.2 unit=mm
